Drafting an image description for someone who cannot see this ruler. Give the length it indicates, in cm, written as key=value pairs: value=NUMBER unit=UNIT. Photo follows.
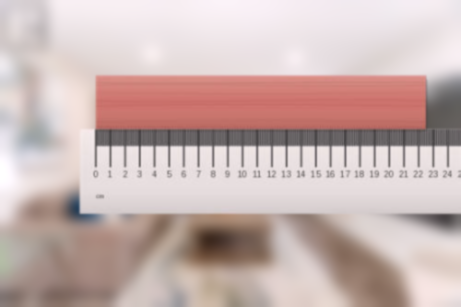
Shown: value=22.5 unit=cm
